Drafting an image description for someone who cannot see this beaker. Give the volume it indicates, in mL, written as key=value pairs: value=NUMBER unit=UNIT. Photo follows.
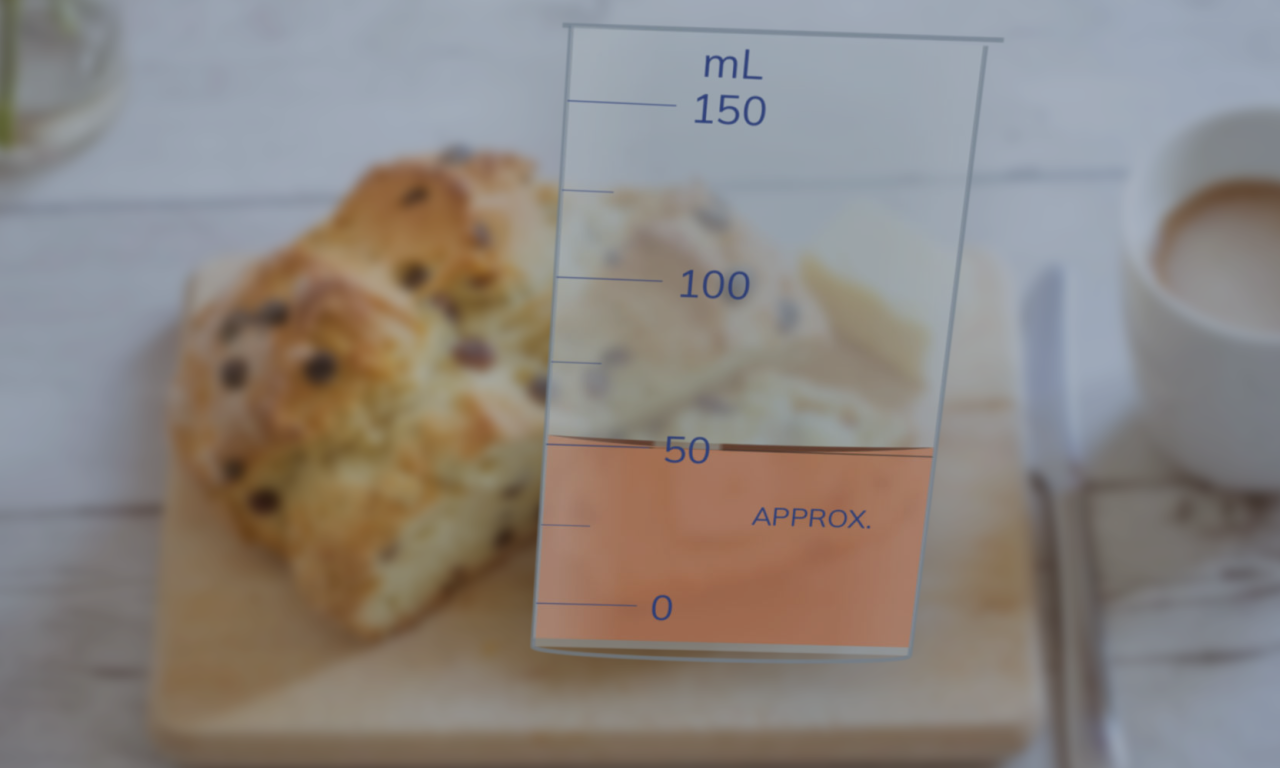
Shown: value=50 unit=mL
